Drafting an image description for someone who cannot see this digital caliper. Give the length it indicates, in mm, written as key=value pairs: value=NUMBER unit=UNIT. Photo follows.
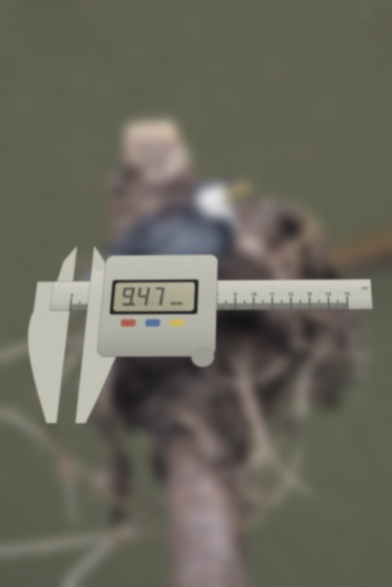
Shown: value=9.47 unit=mm
